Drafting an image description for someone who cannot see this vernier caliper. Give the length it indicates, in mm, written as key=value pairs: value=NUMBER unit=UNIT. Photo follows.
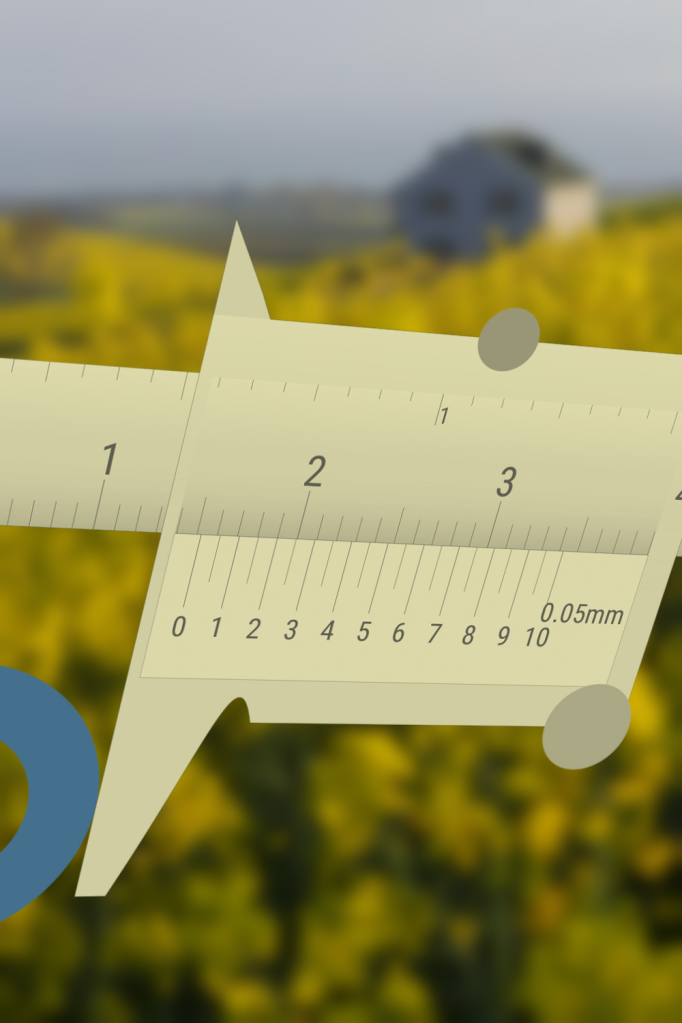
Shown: value=15.2 unit=mm
